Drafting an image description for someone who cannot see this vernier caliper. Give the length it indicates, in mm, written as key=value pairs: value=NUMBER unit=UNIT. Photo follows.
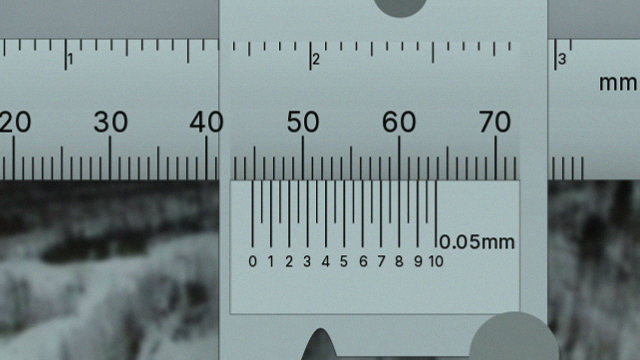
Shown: value=44.8 unit=mm
